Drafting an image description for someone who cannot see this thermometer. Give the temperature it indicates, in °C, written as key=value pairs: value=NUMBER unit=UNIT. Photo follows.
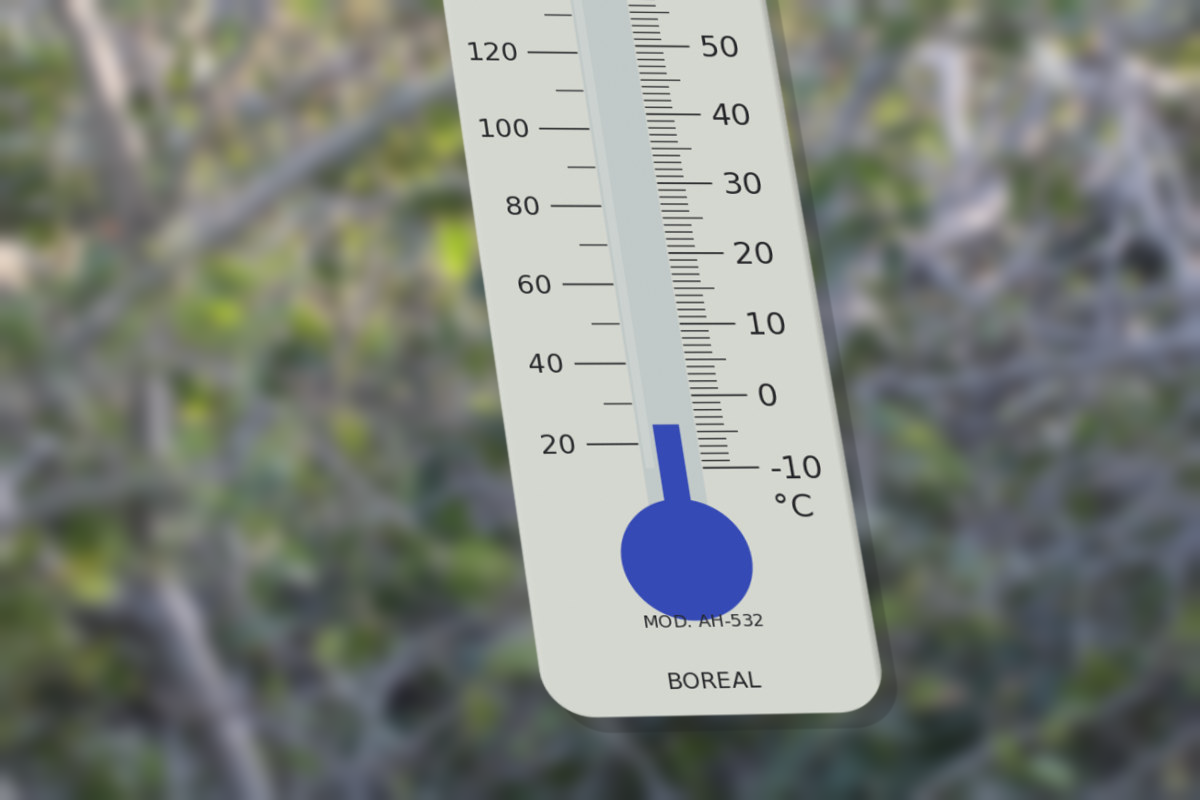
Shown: value=-4 unit=°C
